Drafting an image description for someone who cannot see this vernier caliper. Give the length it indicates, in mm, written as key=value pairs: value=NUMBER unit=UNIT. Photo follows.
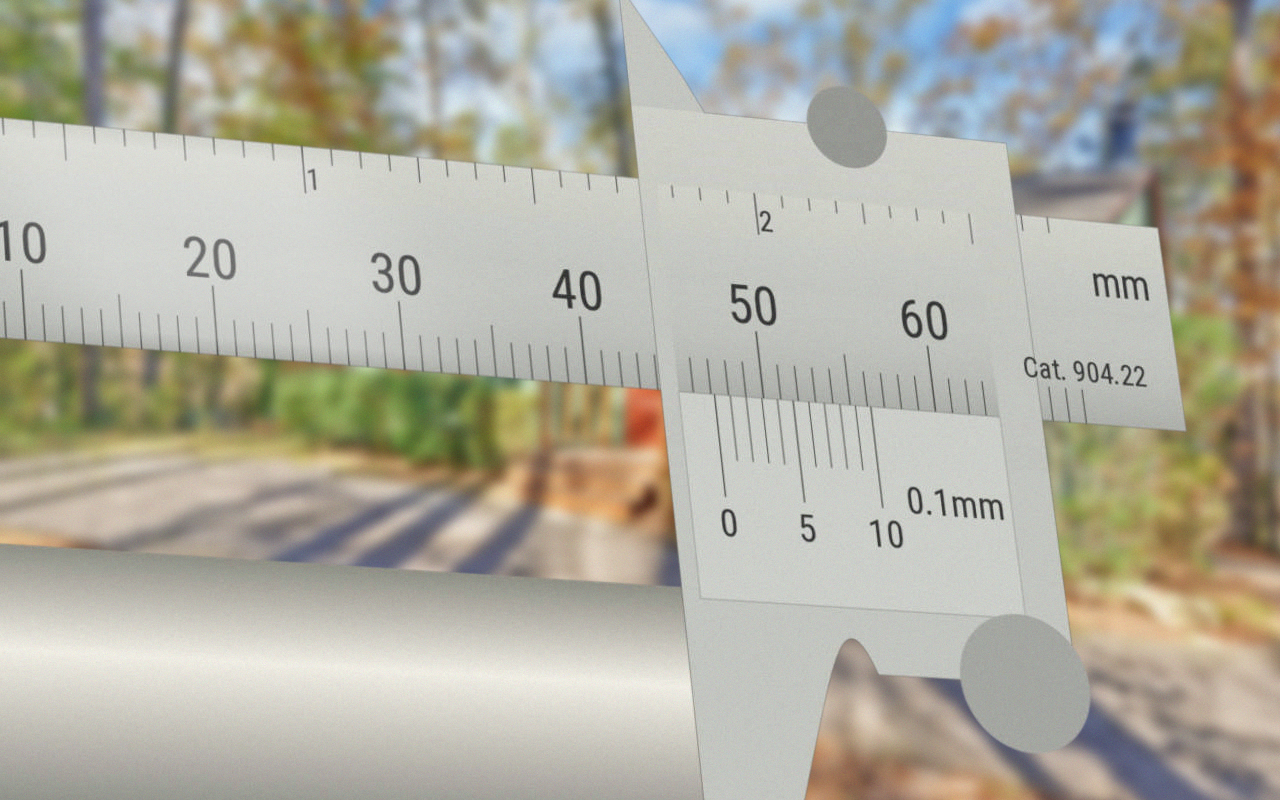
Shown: value=47.2 unit=mm
